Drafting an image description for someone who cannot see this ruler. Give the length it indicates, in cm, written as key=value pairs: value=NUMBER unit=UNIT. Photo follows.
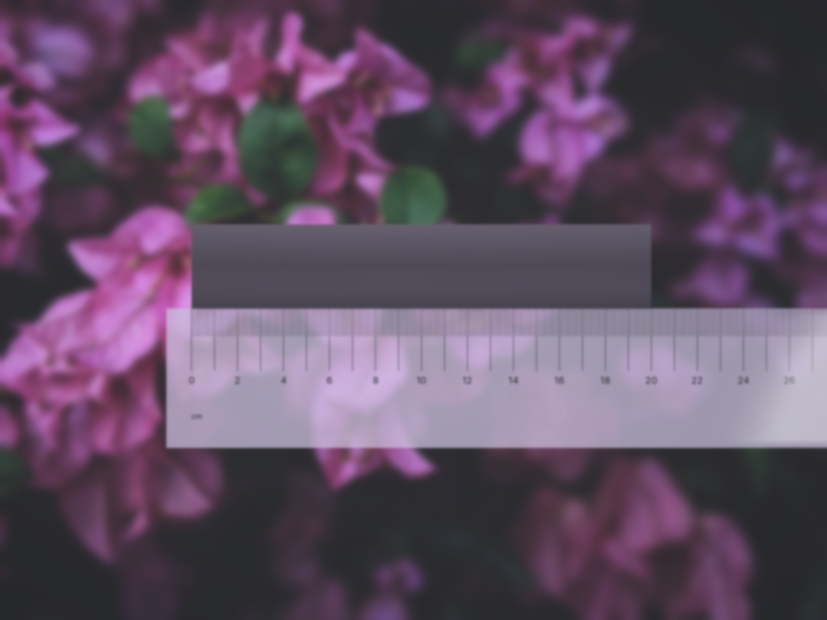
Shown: value=20 unit=cm
